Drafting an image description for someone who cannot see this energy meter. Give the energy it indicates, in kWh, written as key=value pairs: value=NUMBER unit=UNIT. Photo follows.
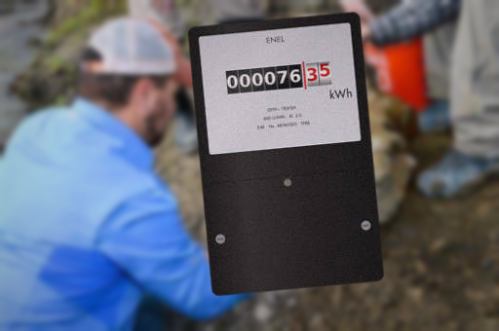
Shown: value=76.35 unit=kWh
